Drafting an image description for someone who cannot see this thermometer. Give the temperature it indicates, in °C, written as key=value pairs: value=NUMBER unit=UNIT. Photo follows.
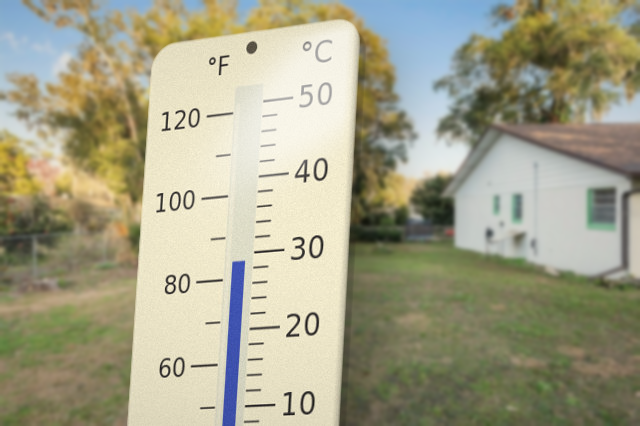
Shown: value=29 unit=°C
